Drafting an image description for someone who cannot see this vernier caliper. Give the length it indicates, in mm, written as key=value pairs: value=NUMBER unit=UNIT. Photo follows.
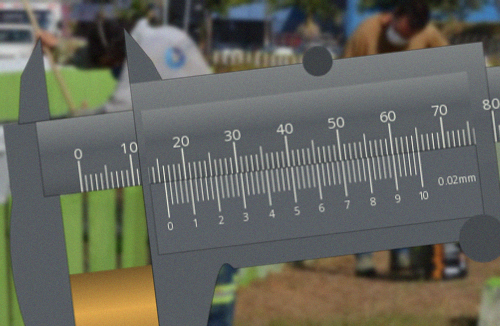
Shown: value=16.0 unit=mm
